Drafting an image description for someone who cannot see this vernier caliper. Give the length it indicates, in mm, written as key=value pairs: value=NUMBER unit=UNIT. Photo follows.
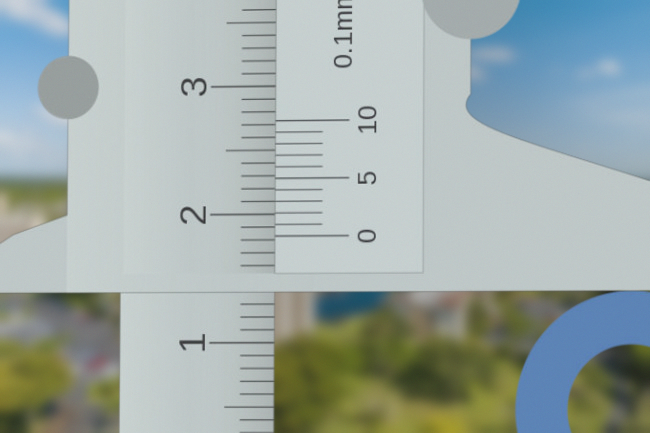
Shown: value=18.3 unit=mm
